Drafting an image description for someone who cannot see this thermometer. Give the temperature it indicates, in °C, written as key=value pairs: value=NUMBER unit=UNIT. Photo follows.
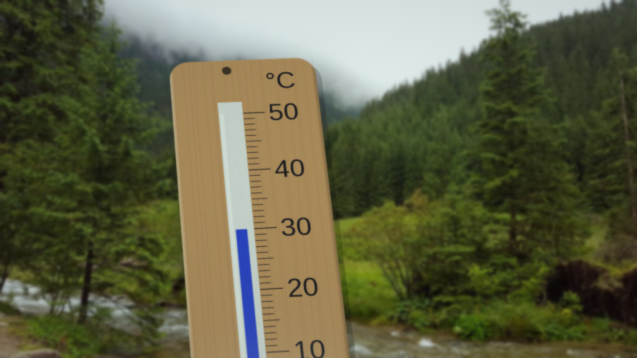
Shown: value=30 unit=°C
